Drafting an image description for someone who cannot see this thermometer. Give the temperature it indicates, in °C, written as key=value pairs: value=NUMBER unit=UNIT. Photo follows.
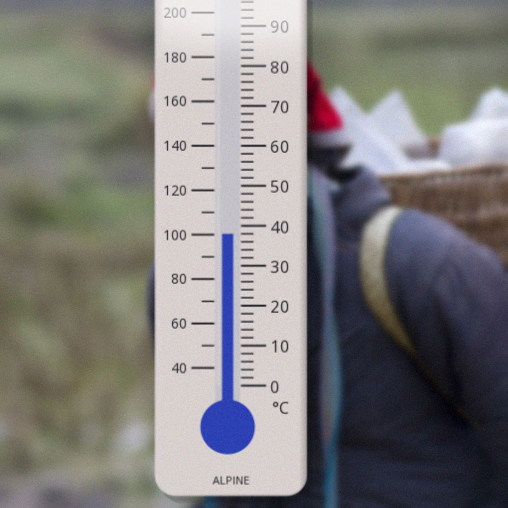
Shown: value=38 unit=°C
